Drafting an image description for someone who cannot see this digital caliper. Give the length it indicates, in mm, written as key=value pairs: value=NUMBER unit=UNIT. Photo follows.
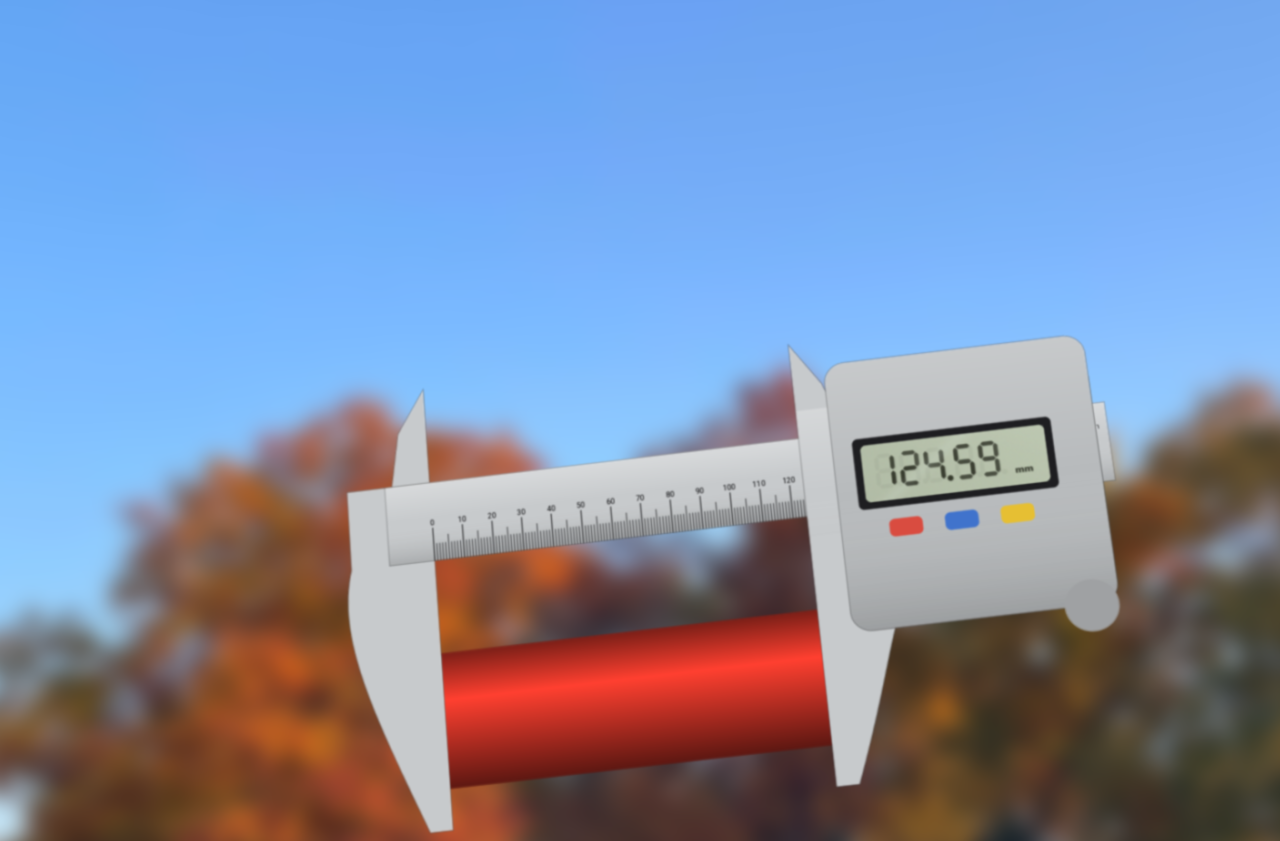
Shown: value=124.59 unit=mm
